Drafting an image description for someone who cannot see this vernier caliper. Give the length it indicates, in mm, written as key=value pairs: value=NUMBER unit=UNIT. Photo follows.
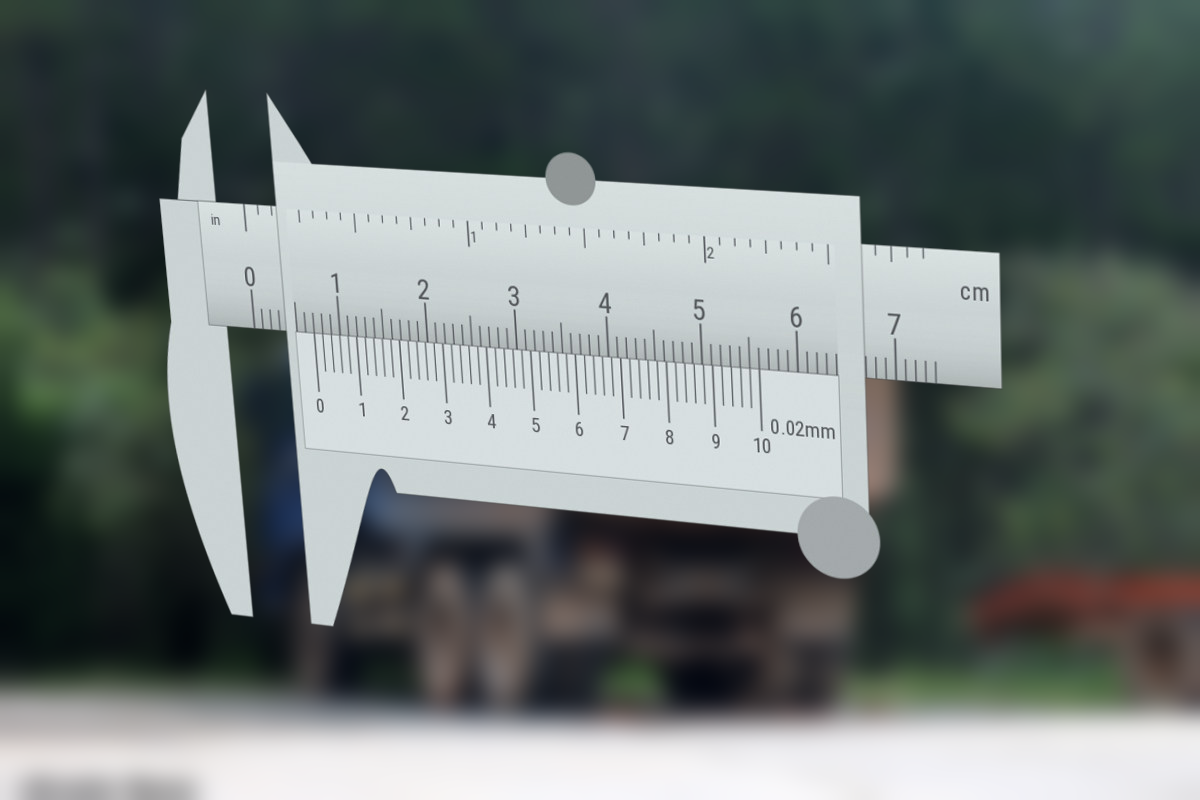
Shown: value=7.0 unit=mm
